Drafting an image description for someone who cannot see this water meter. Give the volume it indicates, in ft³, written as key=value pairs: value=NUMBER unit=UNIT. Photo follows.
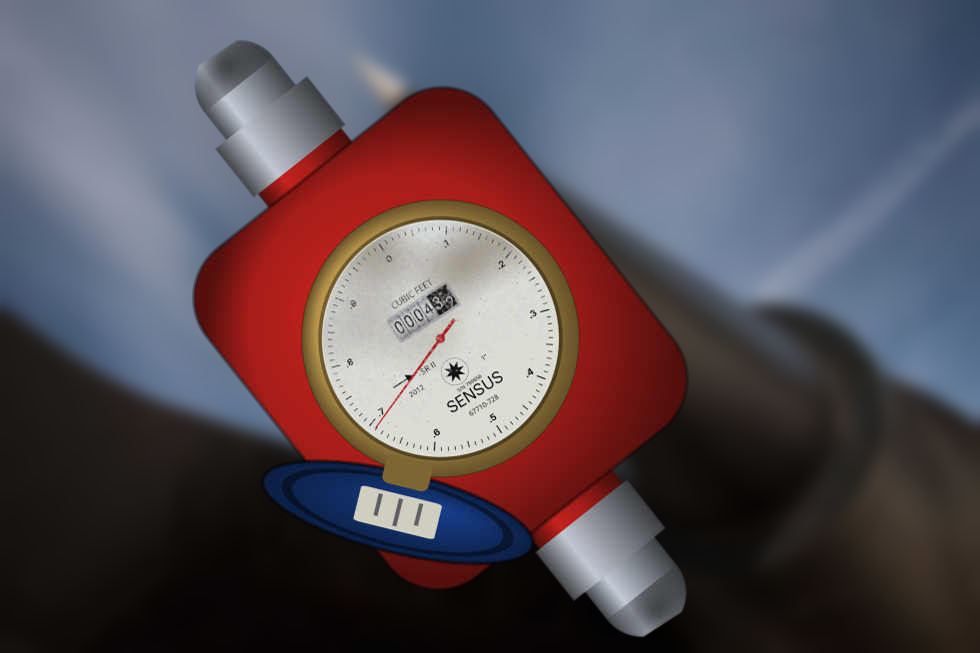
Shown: value=431.69 unit=ft³
